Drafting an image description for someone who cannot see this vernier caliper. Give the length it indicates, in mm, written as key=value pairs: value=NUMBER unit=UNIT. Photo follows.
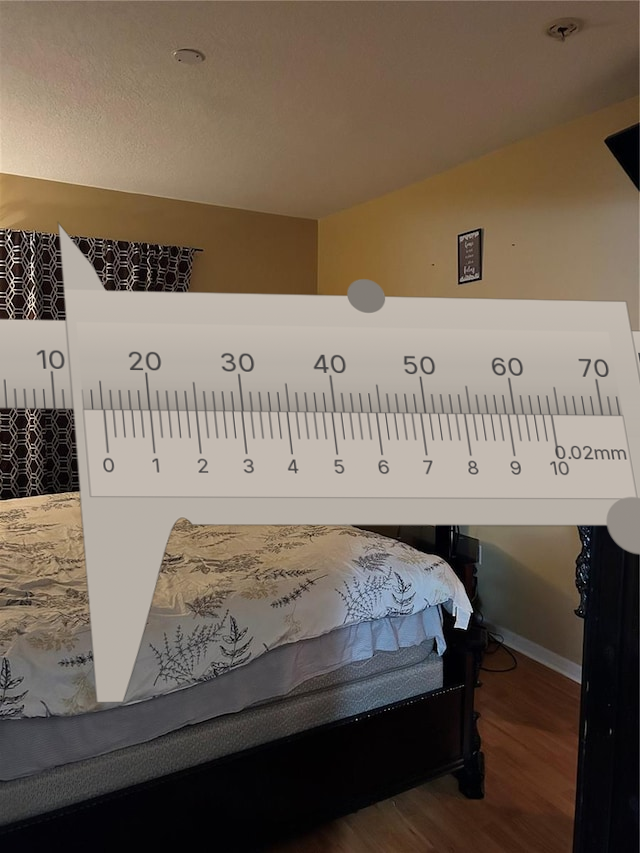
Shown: value=15.2 unit=mm
